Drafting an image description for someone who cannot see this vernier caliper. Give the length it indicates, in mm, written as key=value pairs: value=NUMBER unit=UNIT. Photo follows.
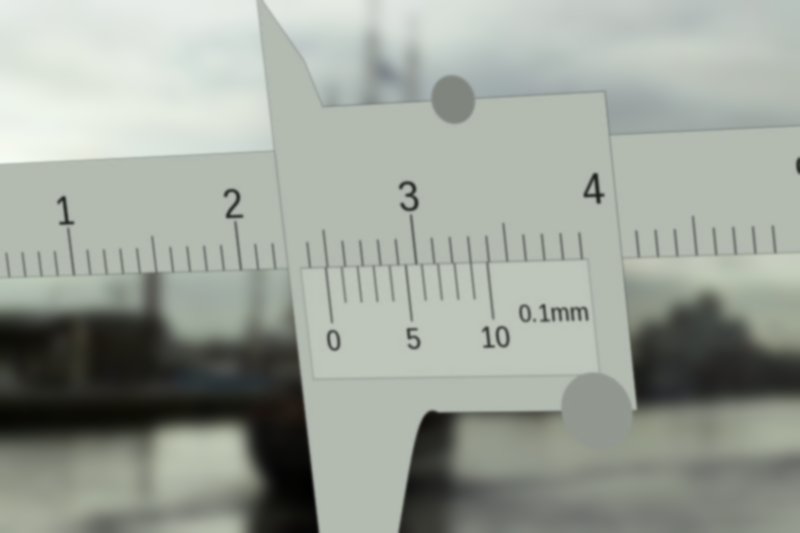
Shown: value=24.9 unit=mm
